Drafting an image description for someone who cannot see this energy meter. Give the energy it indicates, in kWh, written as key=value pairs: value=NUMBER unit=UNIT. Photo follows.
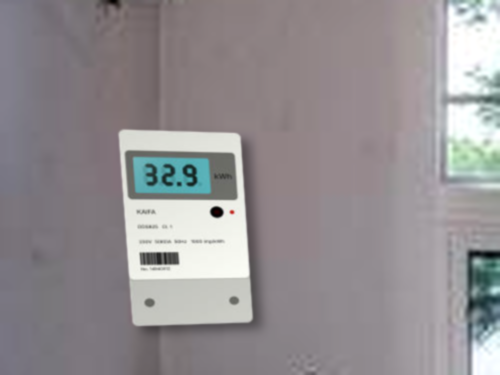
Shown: value=32.9 unit=kWh
